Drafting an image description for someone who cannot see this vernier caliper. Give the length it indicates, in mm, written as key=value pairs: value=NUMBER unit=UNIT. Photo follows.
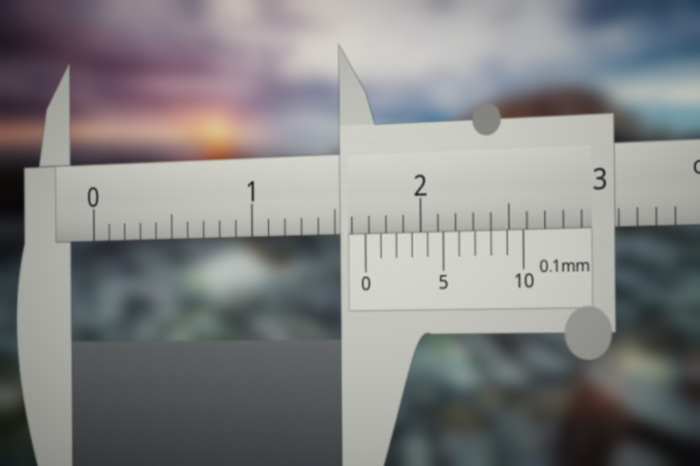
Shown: value=16.8 unit=mm
